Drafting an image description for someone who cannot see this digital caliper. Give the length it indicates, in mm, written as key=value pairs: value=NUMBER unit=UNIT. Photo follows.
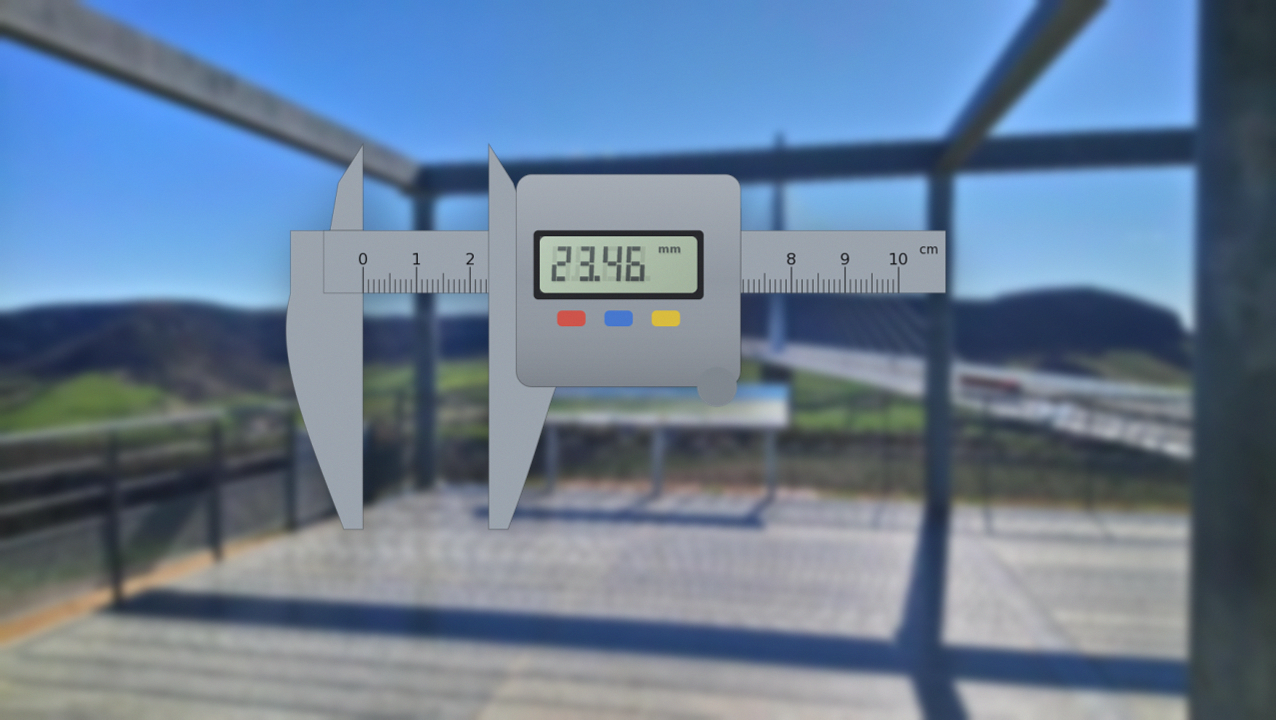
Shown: value=23.46 unit=mm
